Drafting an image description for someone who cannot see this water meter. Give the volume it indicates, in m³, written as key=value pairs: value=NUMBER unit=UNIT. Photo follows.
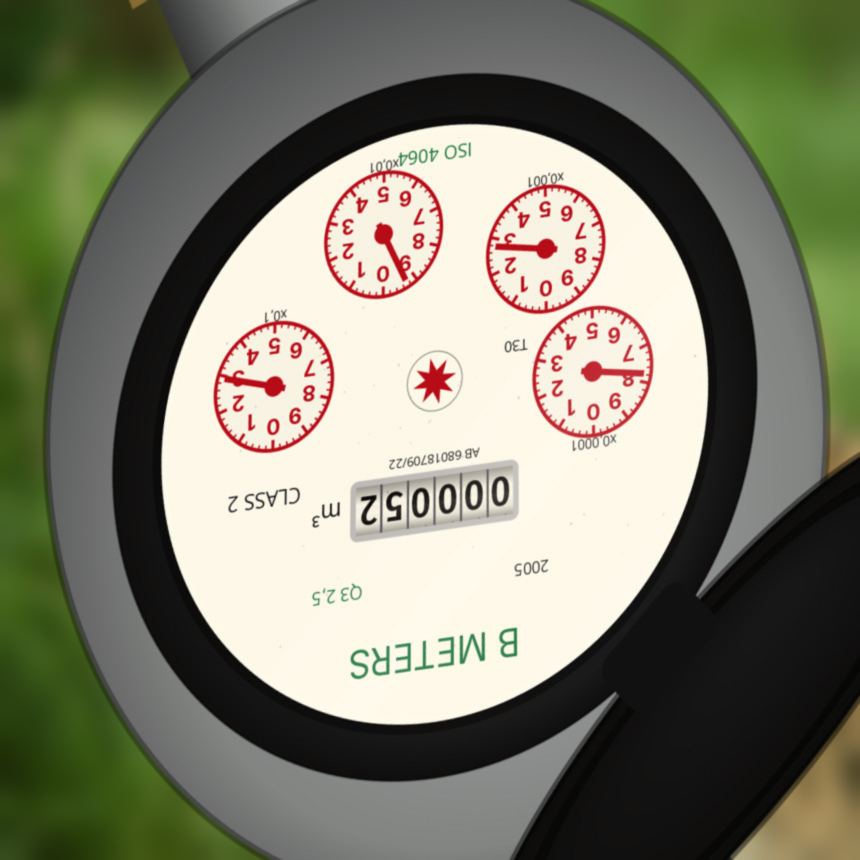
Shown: value=52.2927 unit=m³
